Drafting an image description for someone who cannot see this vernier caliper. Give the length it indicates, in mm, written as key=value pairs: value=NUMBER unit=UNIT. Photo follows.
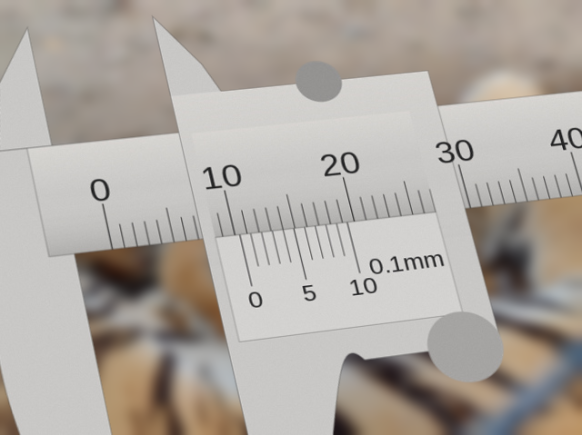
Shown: value=10.4 unit=mm
